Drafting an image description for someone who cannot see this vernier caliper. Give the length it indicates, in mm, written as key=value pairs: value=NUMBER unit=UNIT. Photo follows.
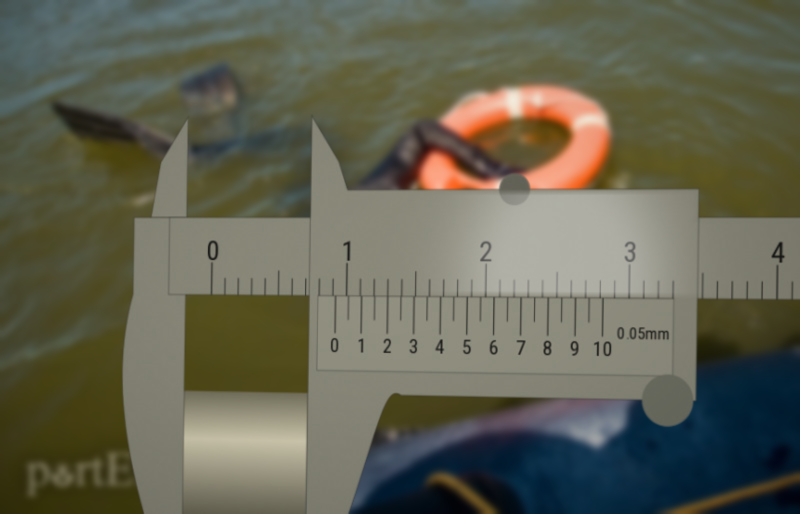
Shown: value=9.2 unit=mm
